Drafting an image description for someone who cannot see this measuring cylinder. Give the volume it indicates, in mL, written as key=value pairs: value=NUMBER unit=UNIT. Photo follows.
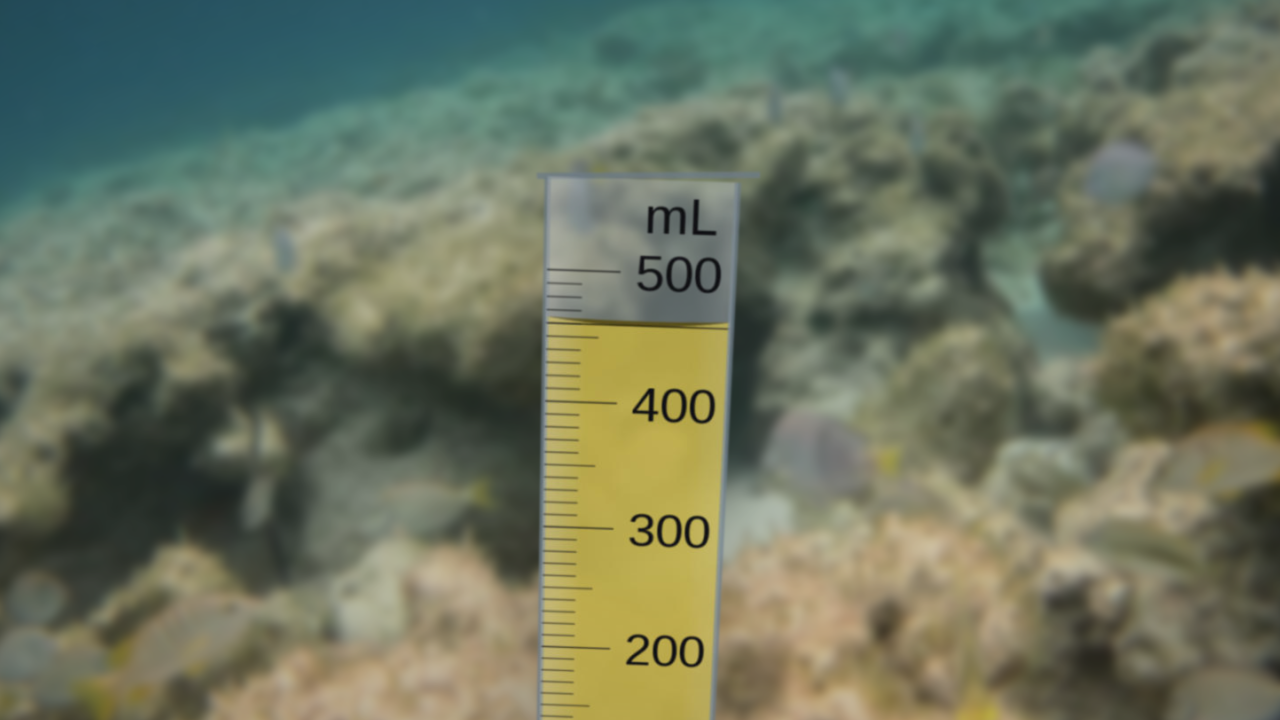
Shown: value=460 unit=mL
